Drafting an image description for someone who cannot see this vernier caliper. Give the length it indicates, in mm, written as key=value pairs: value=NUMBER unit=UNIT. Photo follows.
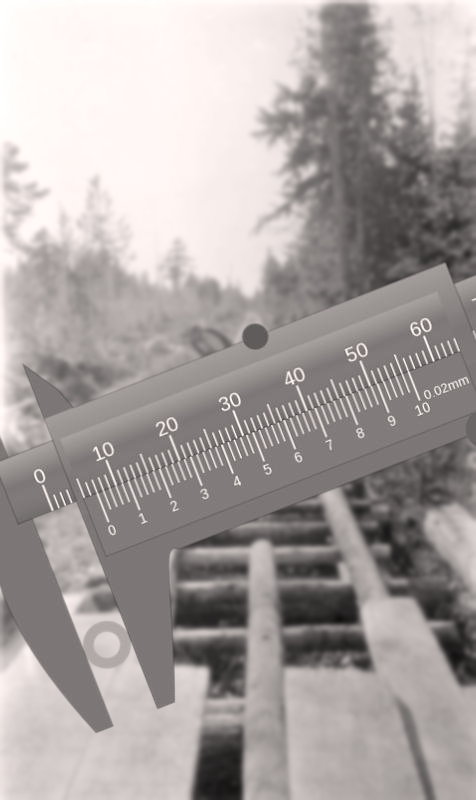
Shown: value=7.0 unit=mm
